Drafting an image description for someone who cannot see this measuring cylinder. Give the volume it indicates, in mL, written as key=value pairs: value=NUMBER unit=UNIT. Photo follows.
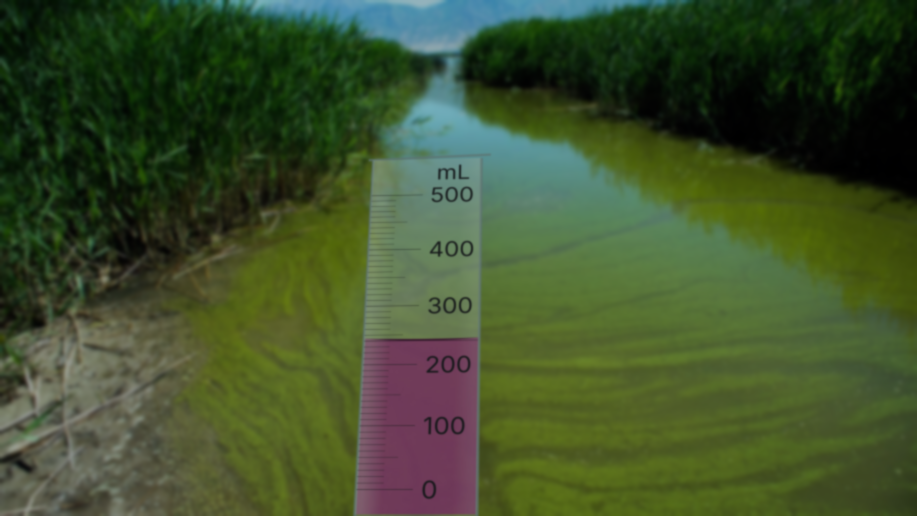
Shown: value=240 unit=mL
